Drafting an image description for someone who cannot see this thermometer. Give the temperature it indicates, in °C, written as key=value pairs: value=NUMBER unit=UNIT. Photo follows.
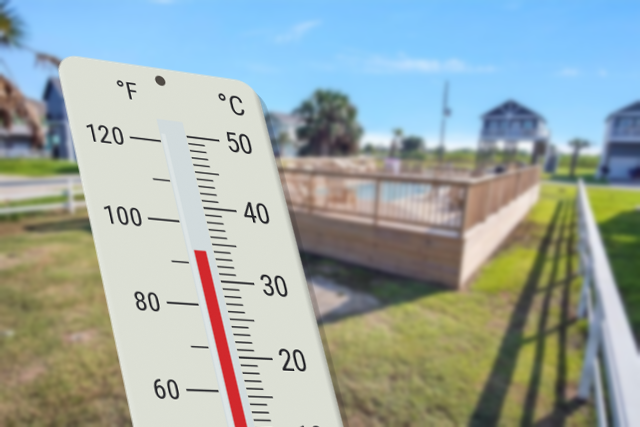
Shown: value=34 unit=°C
